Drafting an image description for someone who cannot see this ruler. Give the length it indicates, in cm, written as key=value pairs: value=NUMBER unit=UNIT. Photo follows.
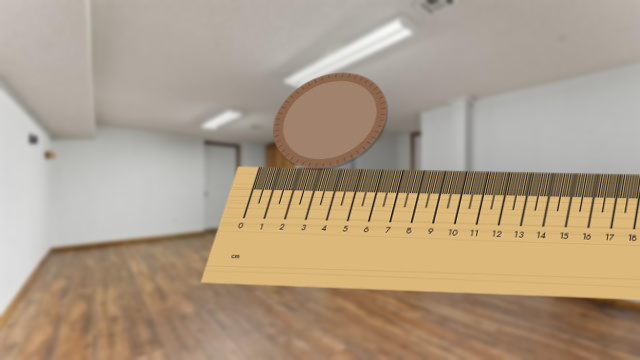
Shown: value=5.5 unit=cm
